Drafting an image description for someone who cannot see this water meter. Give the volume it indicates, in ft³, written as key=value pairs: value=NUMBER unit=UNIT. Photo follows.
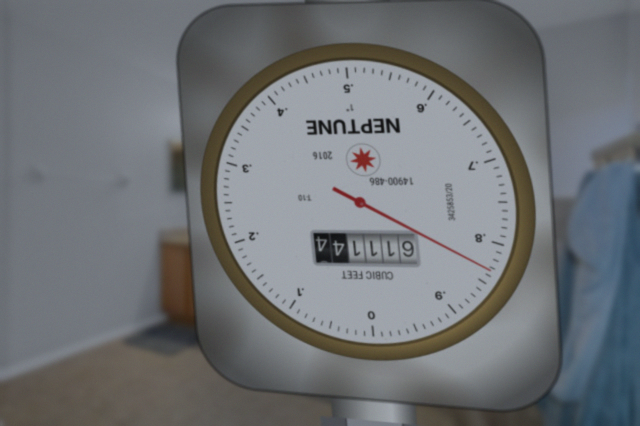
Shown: value=611143.83 unit=ft³
